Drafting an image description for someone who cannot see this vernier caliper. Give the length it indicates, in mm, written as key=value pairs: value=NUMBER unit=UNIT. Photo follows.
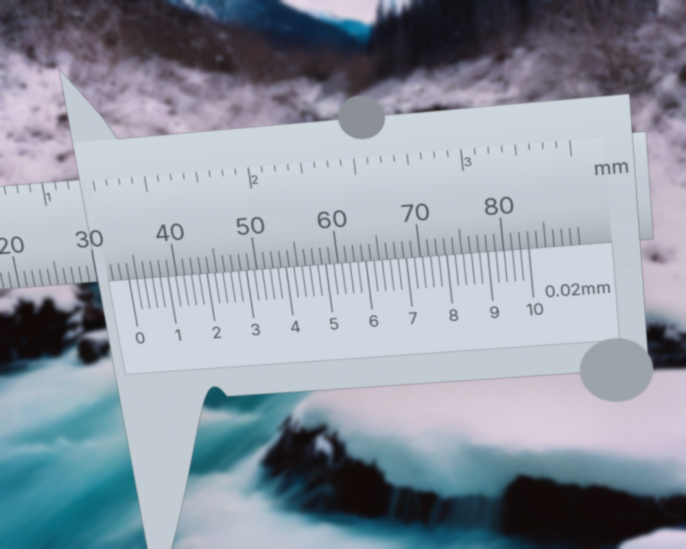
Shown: value=34.0 unit=mm
